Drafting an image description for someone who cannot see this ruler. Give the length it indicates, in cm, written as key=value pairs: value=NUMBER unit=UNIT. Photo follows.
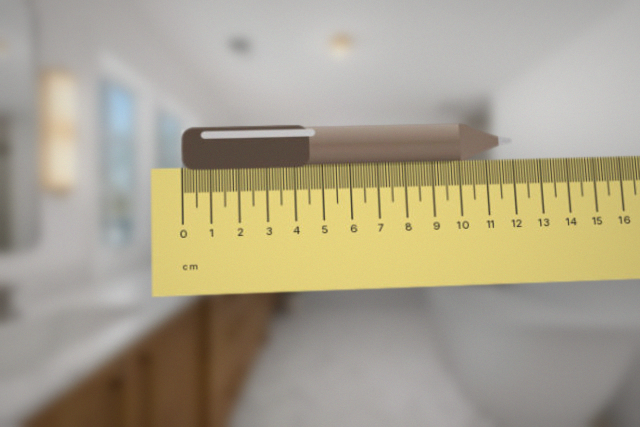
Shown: value=12 unit=cm
